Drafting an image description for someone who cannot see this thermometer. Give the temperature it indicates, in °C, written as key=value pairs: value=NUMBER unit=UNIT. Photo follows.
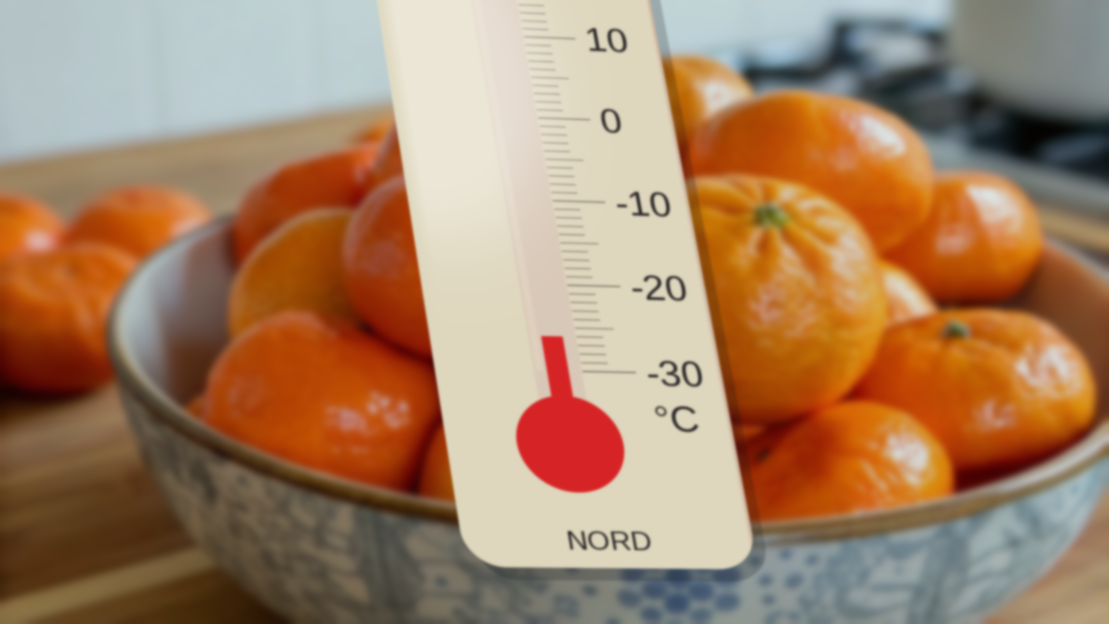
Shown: value=-26 unit=°C
